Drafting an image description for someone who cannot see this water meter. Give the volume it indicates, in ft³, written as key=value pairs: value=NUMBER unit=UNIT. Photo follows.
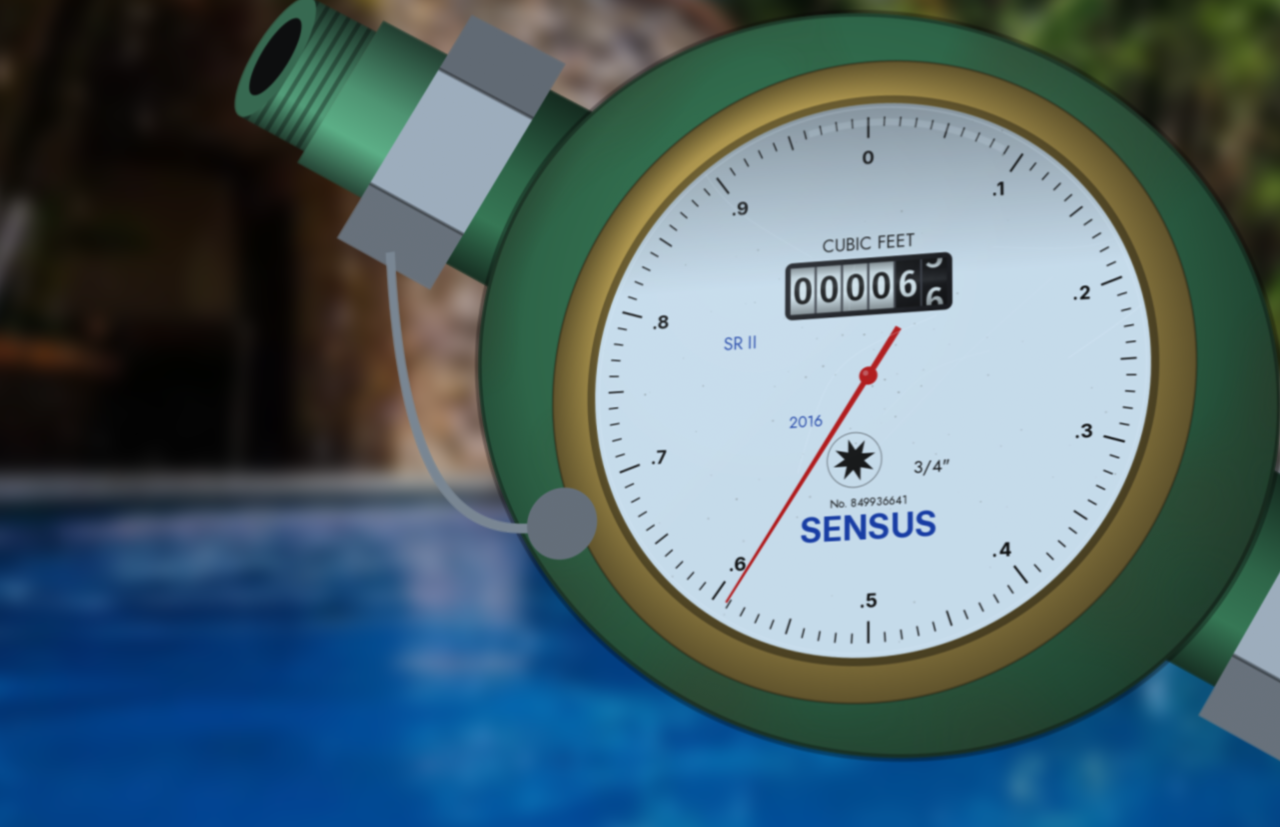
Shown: value=65.59 unit=ft³
